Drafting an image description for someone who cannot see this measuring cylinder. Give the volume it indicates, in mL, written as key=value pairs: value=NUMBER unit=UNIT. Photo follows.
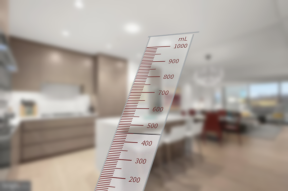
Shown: value=450 unit=mL
